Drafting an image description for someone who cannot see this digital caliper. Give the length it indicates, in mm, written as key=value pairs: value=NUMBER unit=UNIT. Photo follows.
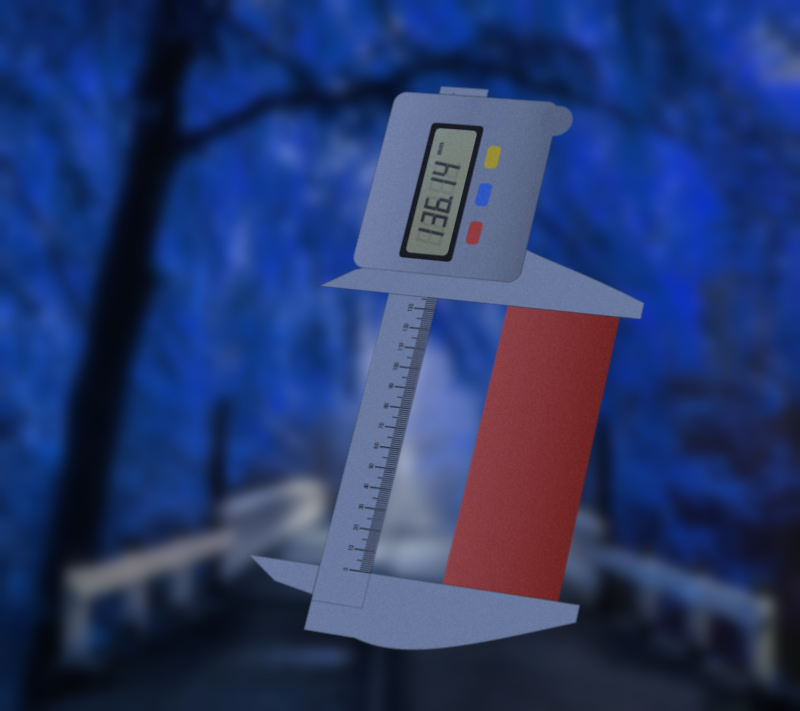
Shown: value=136.14 unit=mm
